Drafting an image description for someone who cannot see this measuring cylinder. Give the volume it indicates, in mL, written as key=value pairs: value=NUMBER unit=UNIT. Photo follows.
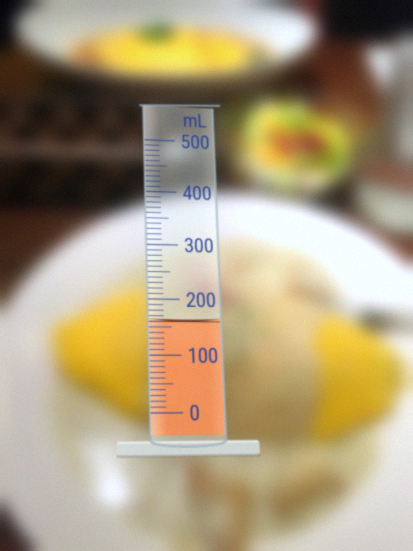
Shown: value=160 unit=mL
